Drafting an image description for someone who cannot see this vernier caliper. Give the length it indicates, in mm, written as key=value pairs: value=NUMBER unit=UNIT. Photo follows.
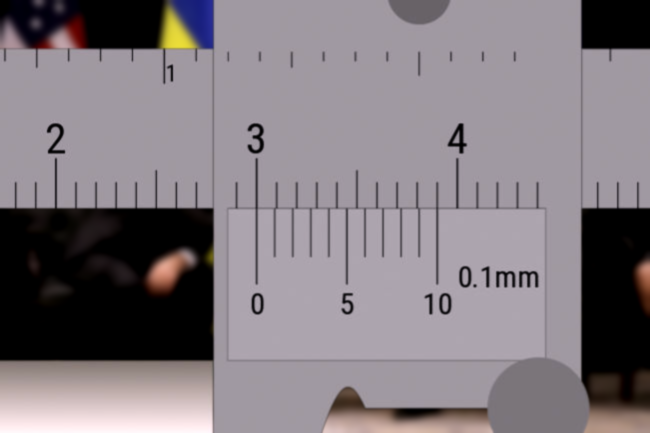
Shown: value=30.0 unit=mm
